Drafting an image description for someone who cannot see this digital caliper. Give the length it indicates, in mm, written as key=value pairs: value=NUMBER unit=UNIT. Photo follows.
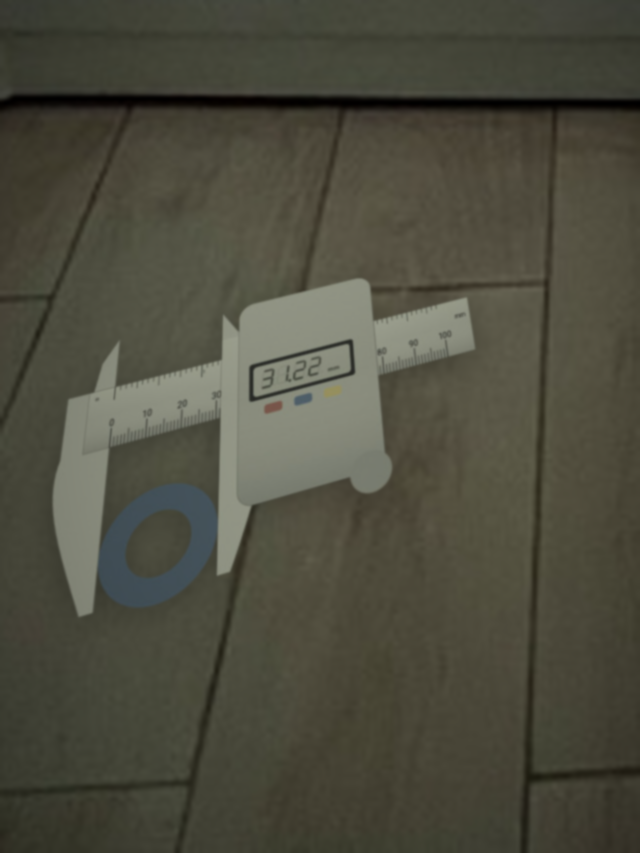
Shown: value=31.22 unit=mm
